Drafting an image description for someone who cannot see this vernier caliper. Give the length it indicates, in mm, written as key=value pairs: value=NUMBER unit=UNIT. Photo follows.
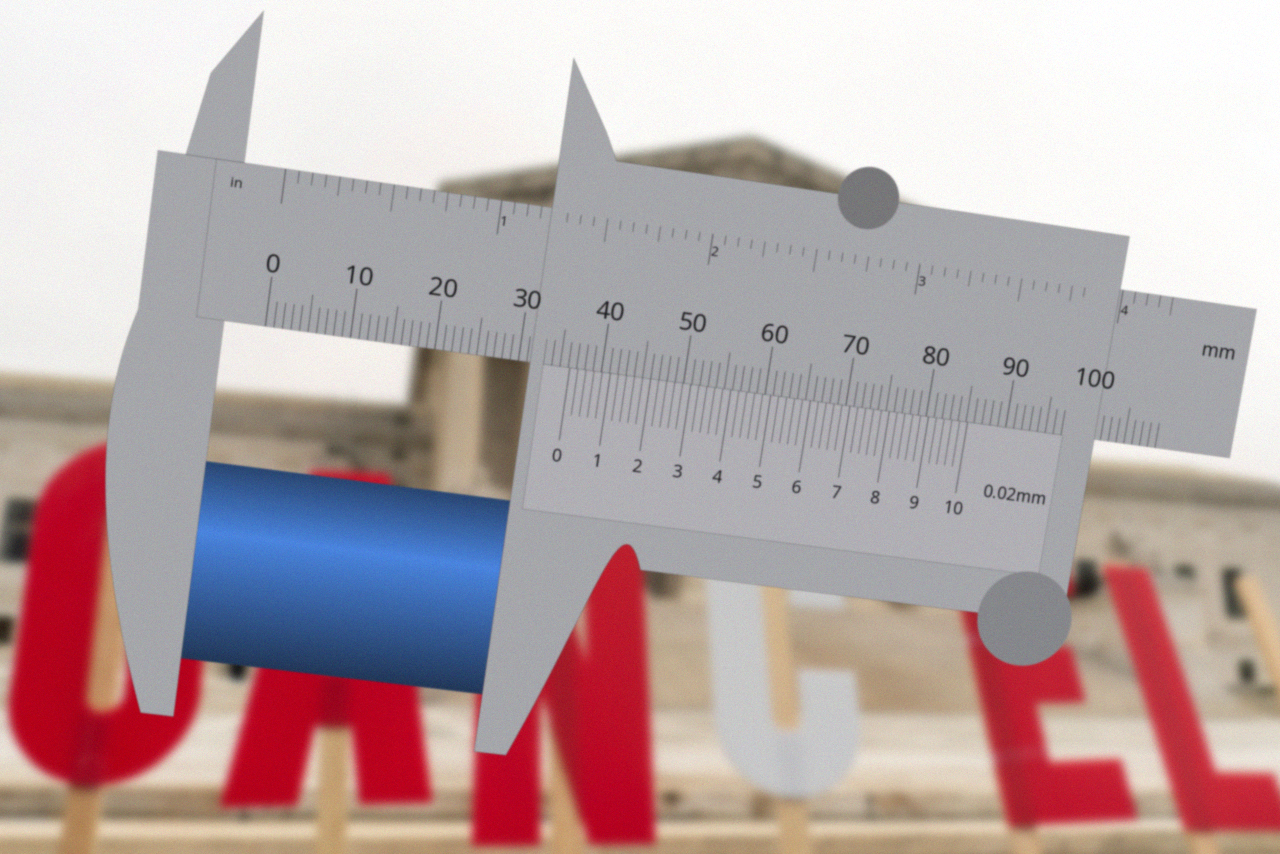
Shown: value=36.2 unit=mm
